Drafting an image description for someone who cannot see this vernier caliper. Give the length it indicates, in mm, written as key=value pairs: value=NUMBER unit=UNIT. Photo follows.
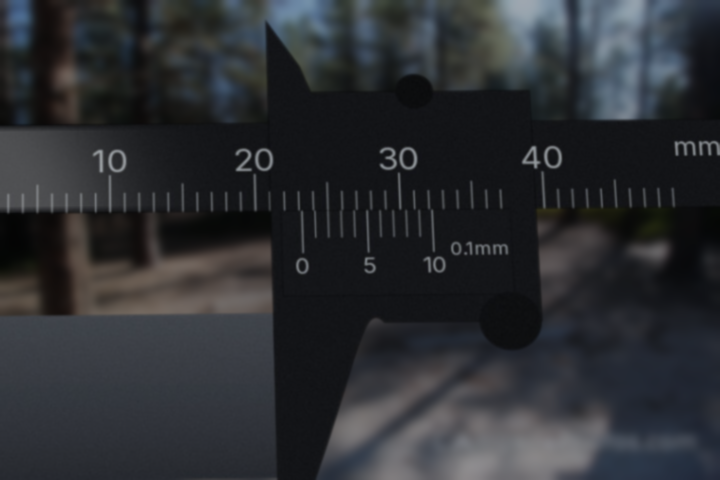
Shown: value=23.2 unit=mm
